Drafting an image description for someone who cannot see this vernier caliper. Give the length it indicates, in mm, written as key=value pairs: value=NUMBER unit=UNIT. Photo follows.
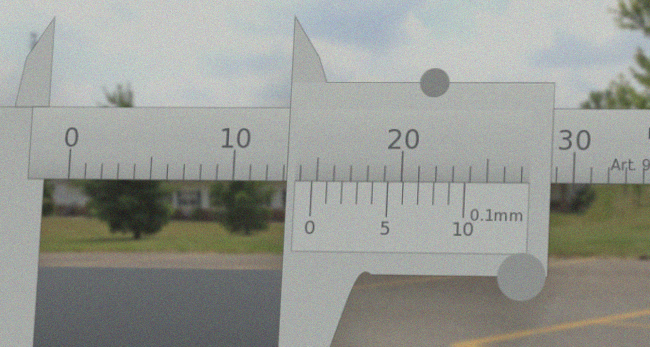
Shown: value=14.7 unit=mm
